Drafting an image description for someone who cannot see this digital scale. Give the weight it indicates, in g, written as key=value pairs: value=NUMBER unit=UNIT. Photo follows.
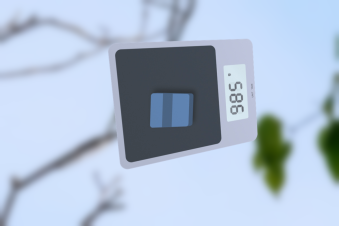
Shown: value=985 unit=g
